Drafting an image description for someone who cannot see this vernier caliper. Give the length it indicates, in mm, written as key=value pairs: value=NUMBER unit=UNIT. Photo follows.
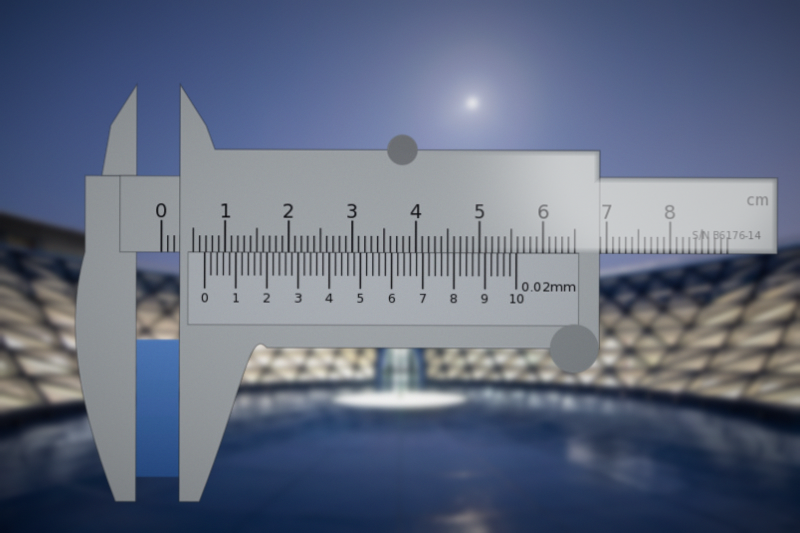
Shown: value=6.8 unit=mm
